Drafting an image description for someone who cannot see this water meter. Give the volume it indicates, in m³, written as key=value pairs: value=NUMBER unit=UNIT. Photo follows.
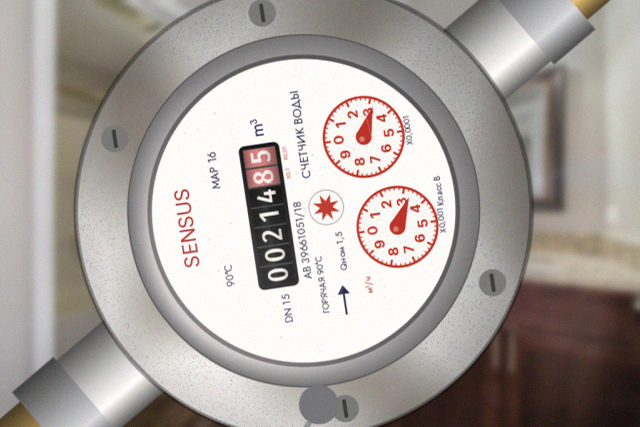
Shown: value=214.8533 unit=m³
